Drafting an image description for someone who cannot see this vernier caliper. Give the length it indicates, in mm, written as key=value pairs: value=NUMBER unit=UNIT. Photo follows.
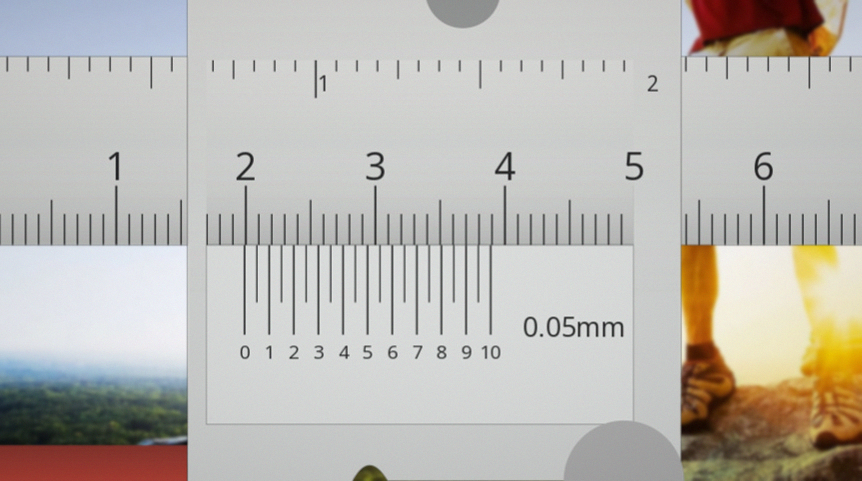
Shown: value=19.9 unit=mm
